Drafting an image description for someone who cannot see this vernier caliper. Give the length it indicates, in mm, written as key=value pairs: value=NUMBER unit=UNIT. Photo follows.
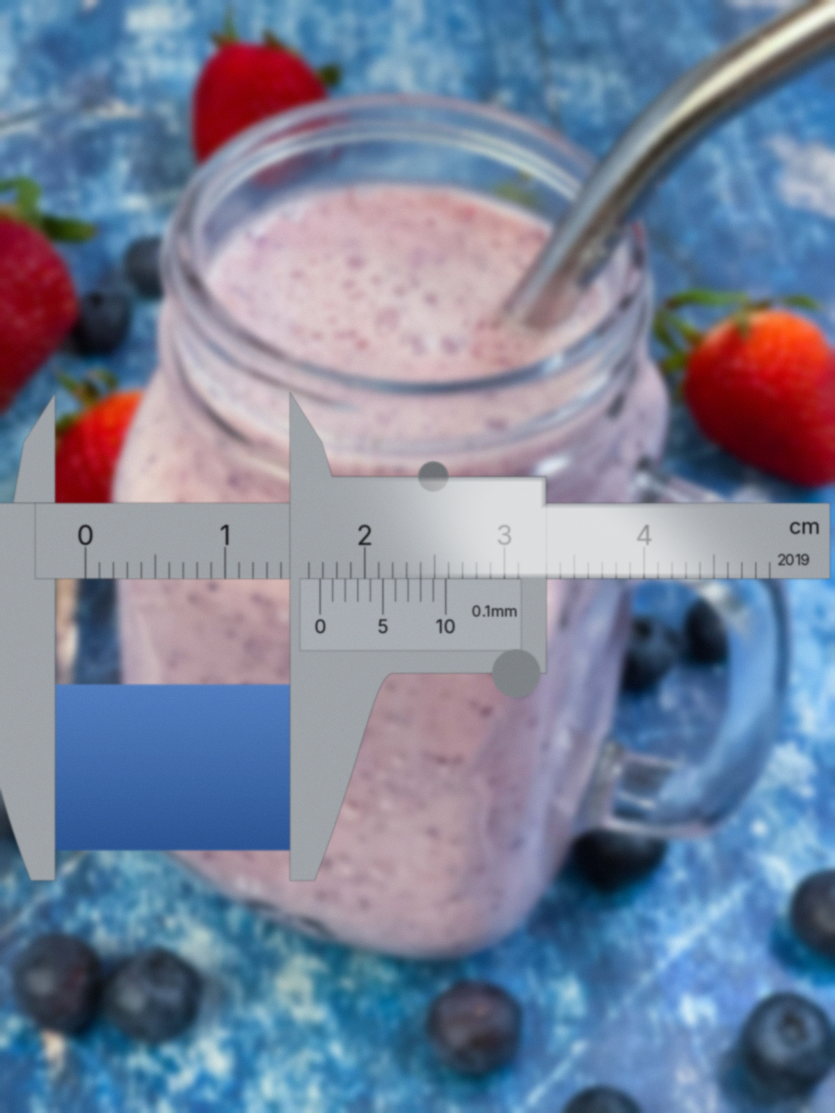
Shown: value=16.8 unit=mm
